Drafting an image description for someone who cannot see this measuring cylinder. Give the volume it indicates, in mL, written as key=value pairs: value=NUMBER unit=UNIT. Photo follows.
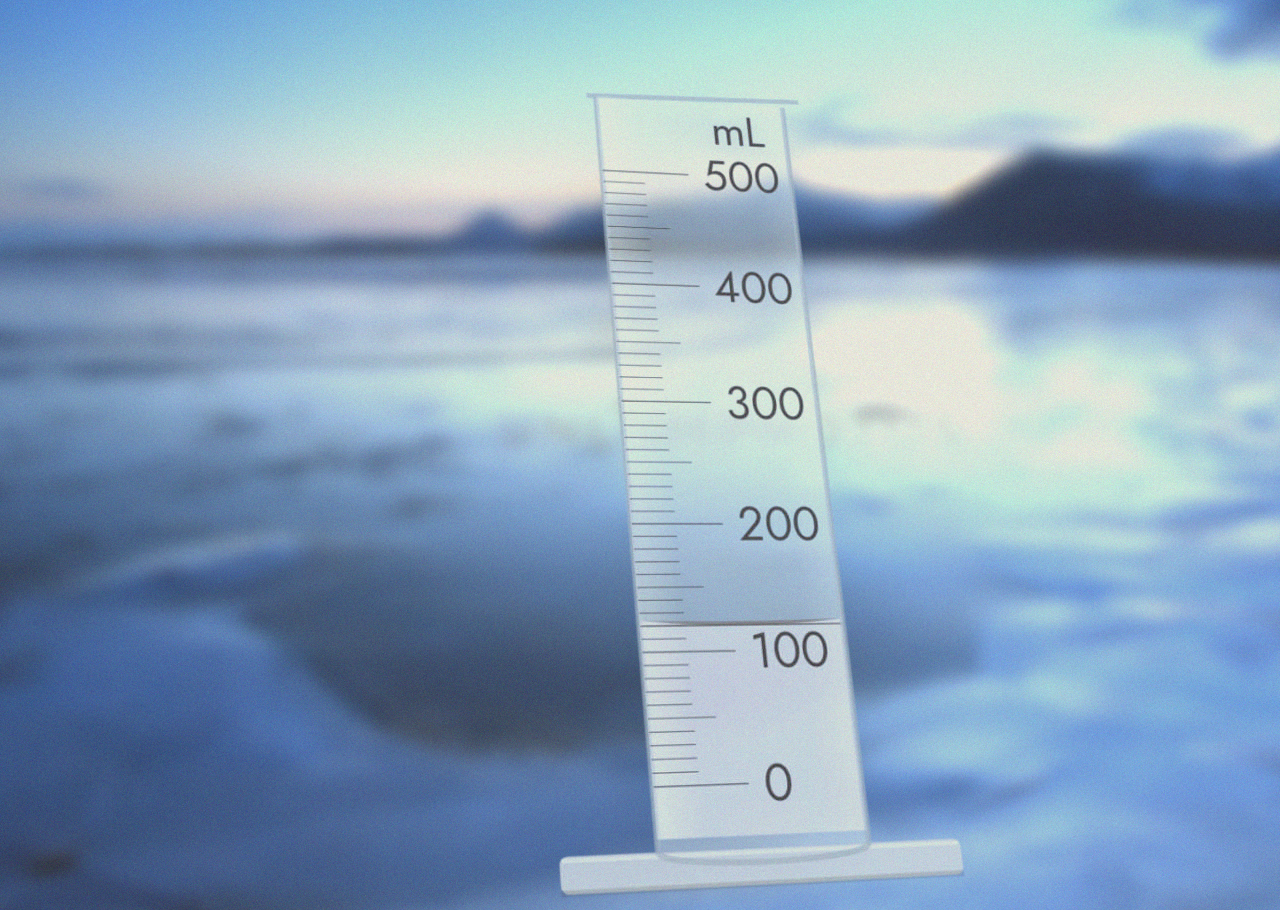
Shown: value=120 unit=mL
